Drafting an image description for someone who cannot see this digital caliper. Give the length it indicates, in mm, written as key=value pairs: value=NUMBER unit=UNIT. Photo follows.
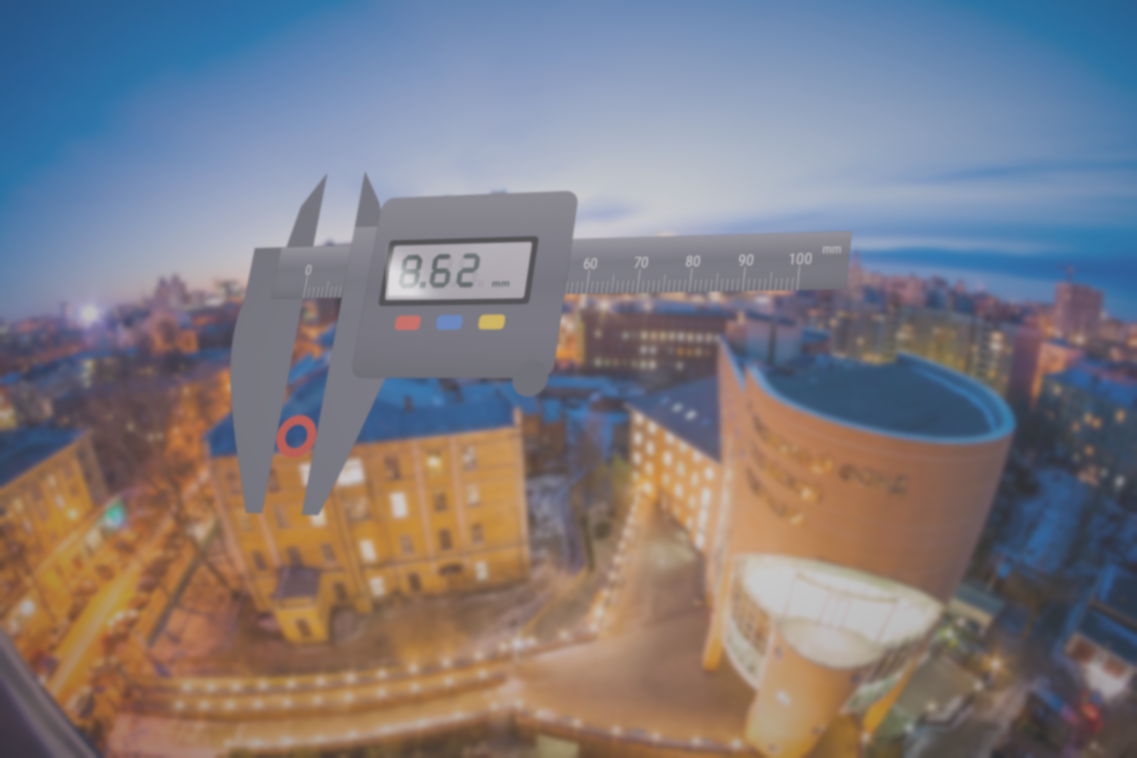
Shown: value=8.62 unit=mm
